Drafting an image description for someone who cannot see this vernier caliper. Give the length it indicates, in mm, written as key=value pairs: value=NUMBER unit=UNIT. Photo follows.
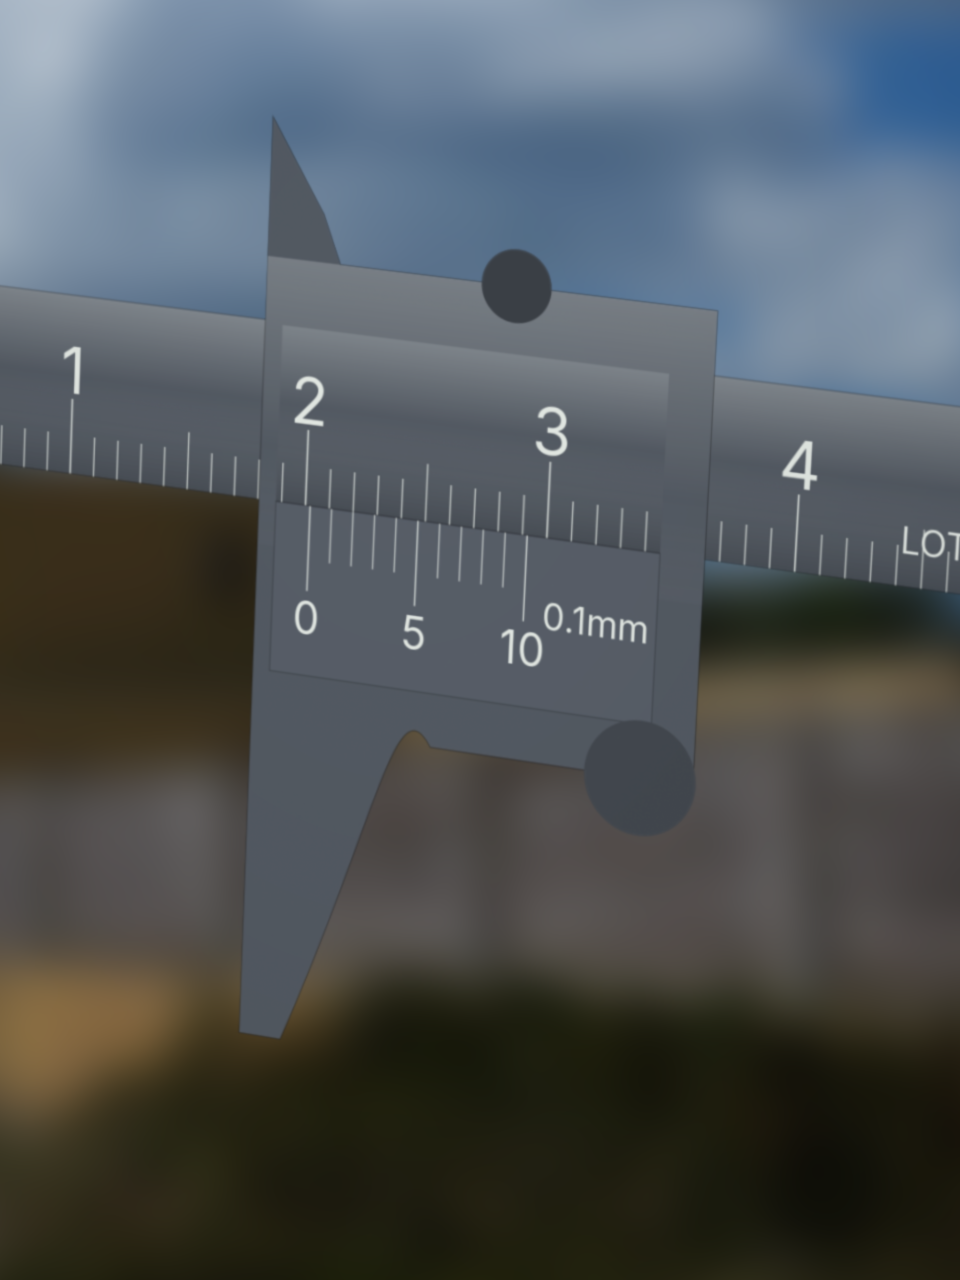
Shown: value=20.2 unit=mm
